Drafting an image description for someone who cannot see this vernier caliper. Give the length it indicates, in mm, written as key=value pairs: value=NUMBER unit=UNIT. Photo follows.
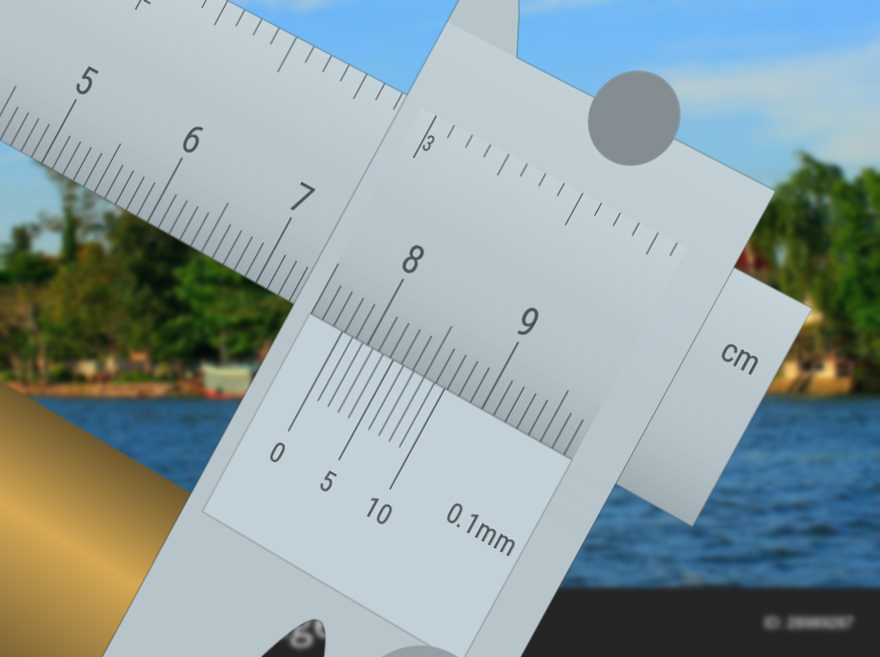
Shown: value=77.8 unit=mm
